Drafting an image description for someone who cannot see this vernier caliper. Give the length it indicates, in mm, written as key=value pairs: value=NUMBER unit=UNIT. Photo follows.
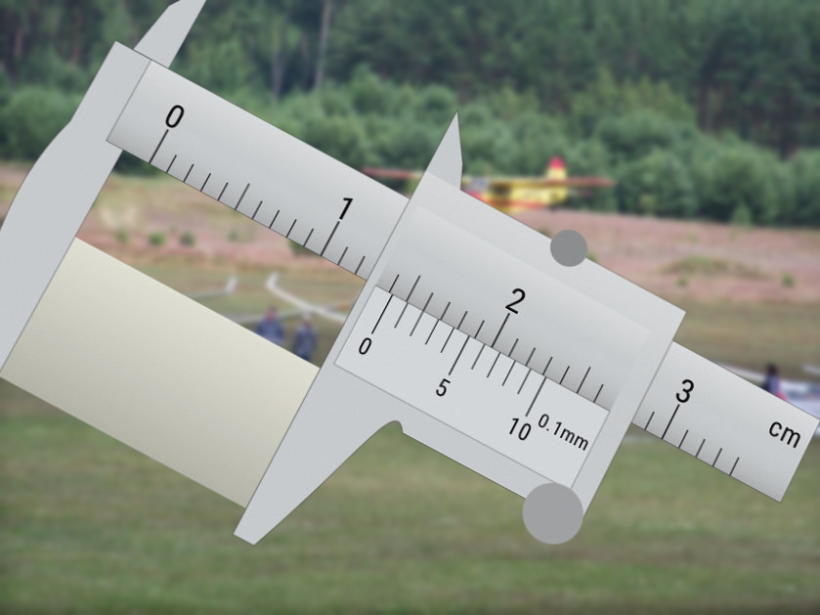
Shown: value=14.2 unit=mm
